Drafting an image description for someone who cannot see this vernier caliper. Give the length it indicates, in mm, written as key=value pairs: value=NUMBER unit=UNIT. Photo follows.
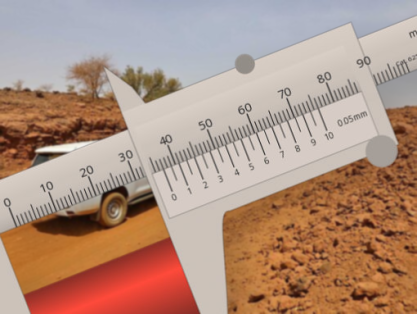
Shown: value=37.0 unit=mm
